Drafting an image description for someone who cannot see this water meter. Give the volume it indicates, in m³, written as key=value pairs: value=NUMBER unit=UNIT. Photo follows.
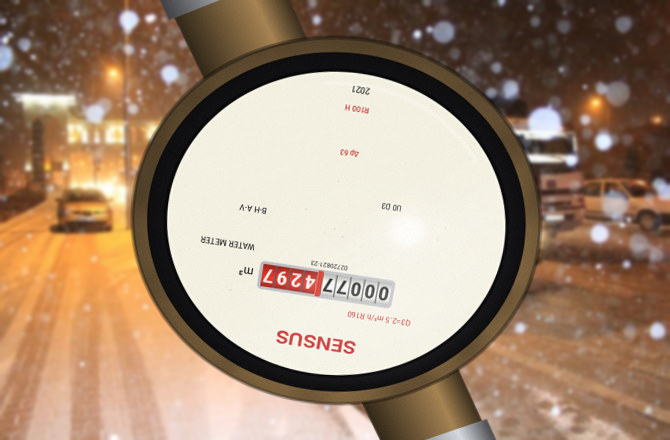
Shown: value=77.4297 unit=m³
